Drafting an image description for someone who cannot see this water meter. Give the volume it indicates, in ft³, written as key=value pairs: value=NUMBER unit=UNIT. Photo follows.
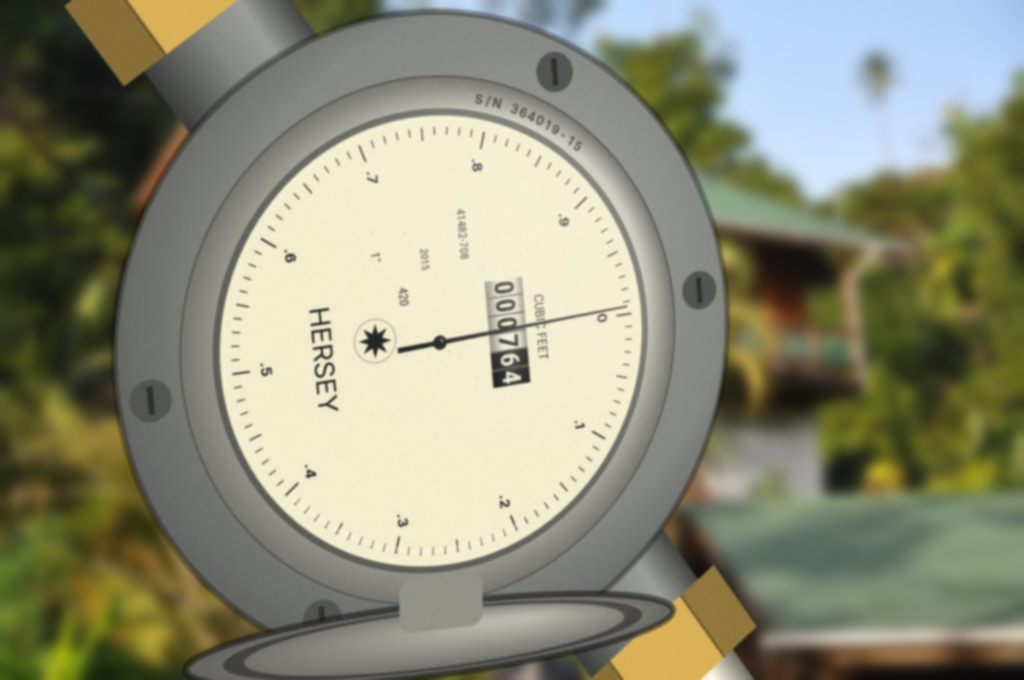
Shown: value=763.99 unit=ft³
